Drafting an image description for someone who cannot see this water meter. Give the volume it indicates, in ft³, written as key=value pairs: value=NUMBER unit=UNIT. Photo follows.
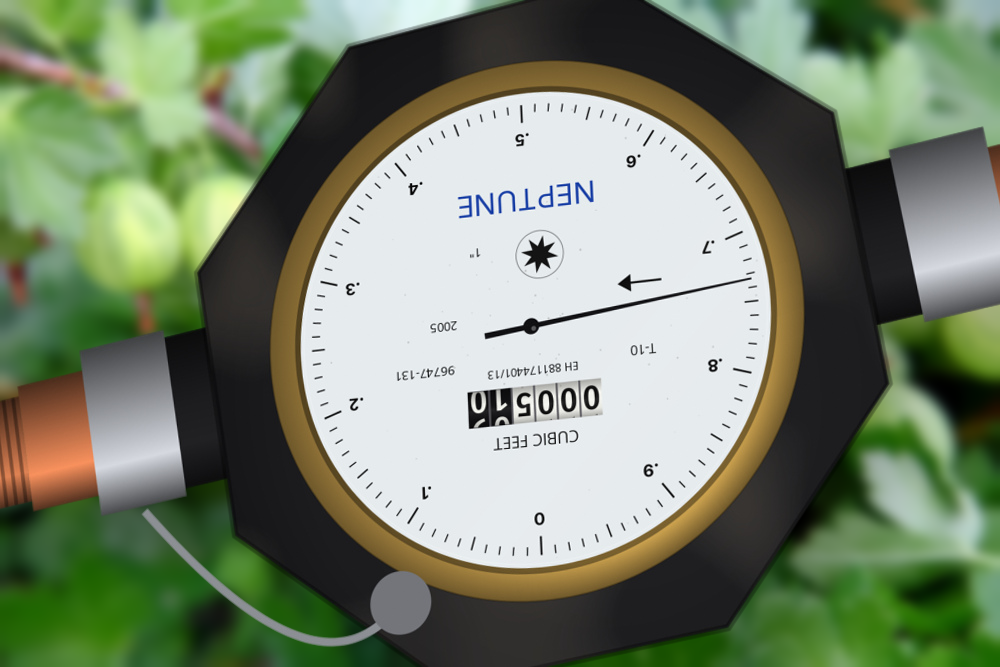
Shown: value=509.73 unit=ft³
